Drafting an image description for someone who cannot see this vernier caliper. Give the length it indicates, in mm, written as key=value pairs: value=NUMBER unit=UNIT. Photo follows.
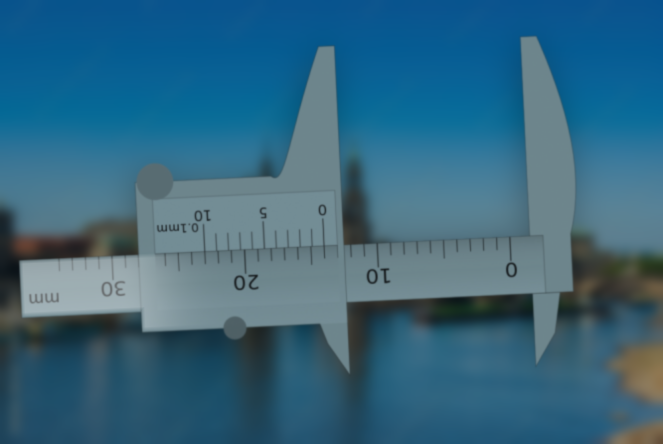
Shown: value=14.0 unit=mm
